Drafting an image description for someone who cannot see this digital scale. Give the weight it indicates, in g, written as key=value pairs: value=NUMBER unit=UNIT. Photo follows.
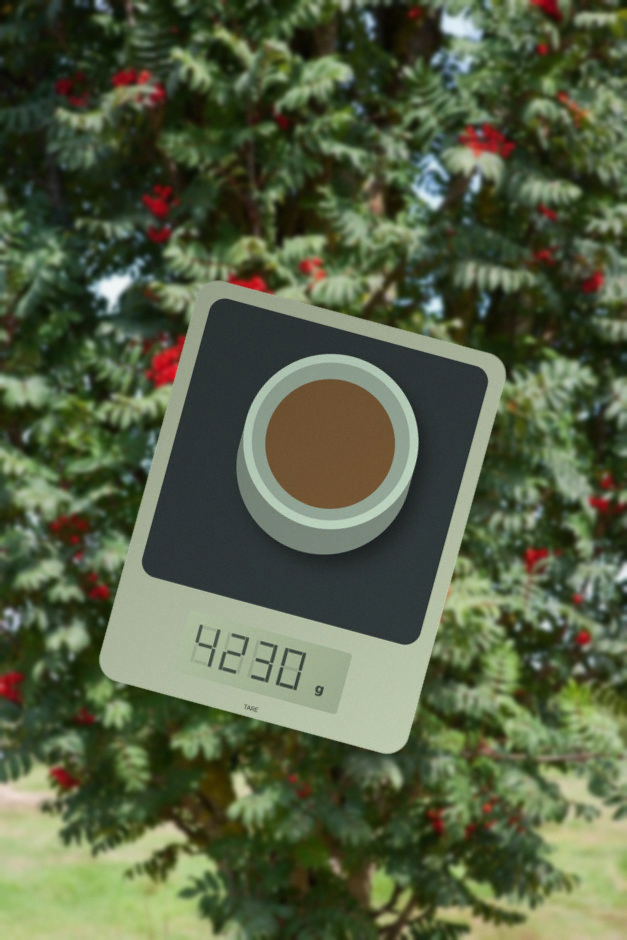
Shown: value=4230 unit=g
